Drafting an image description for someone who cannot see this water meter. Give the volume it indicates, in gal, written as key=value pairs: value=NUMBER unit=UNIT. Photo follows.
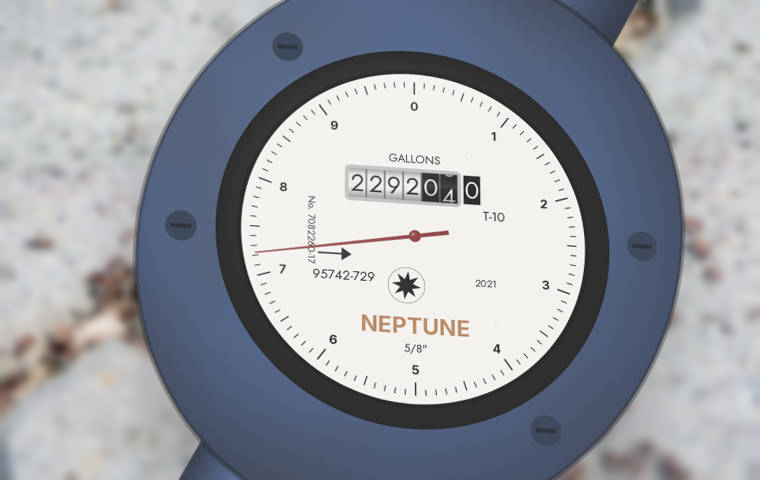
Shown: value=2292037.2 unit=gal
